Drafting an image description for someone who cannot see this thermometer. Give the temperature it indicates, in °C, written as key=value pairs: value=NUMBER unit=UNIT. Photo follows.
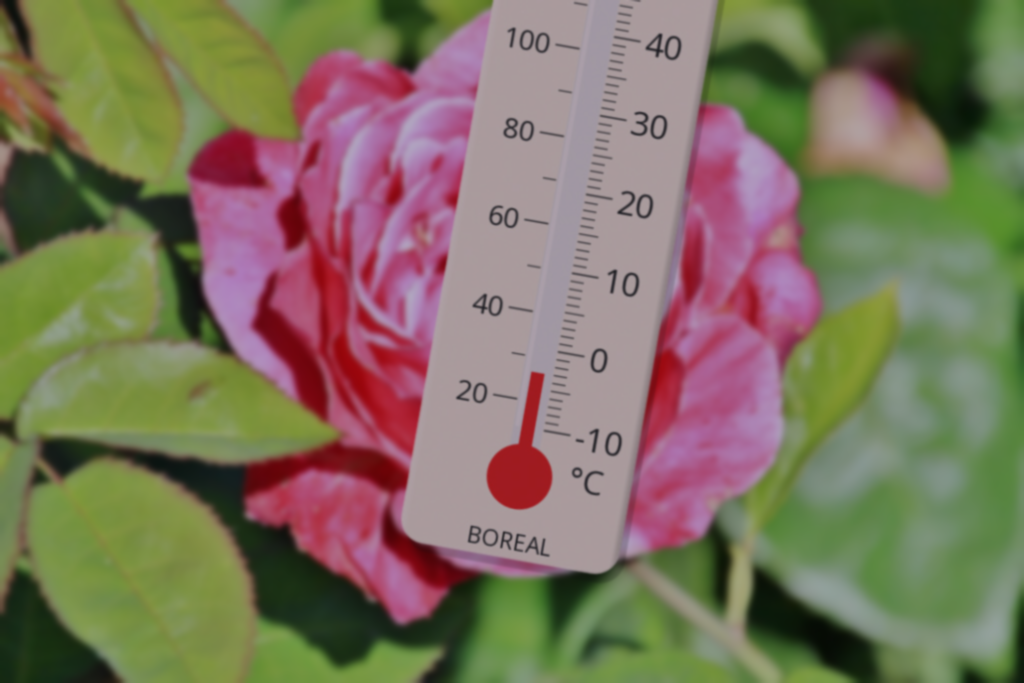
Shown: value=-3 unit=°C
